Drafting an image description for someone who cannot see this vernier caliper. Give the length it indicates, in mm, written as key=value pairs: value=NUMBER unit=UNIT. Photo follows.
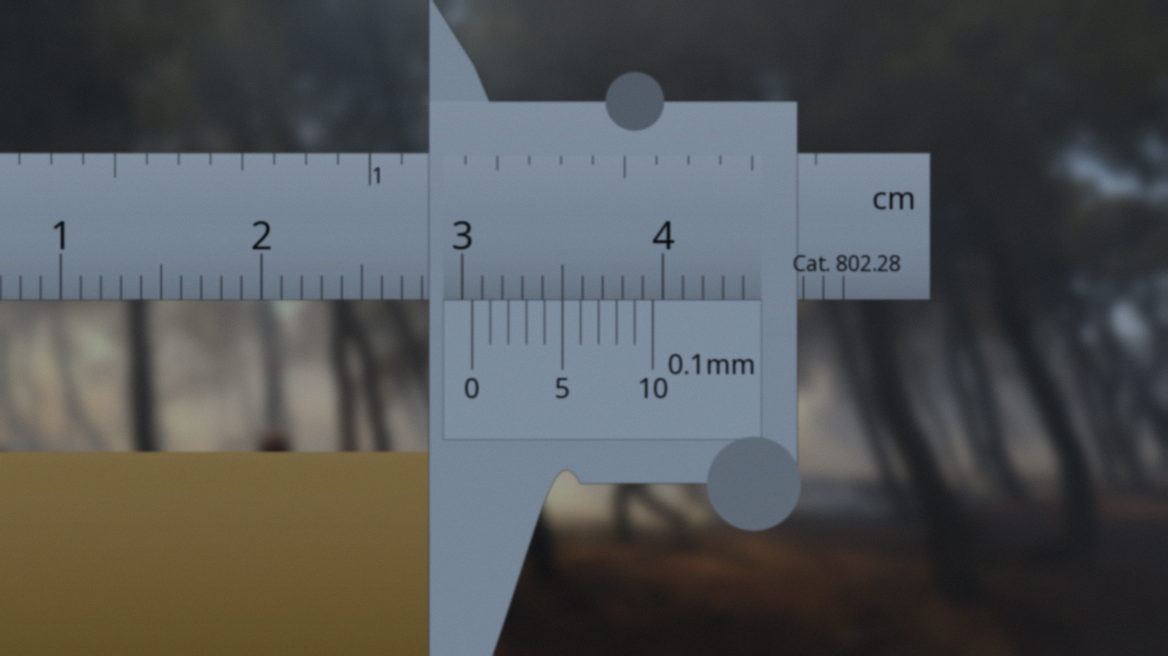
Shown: value=30.5 unit=mm
